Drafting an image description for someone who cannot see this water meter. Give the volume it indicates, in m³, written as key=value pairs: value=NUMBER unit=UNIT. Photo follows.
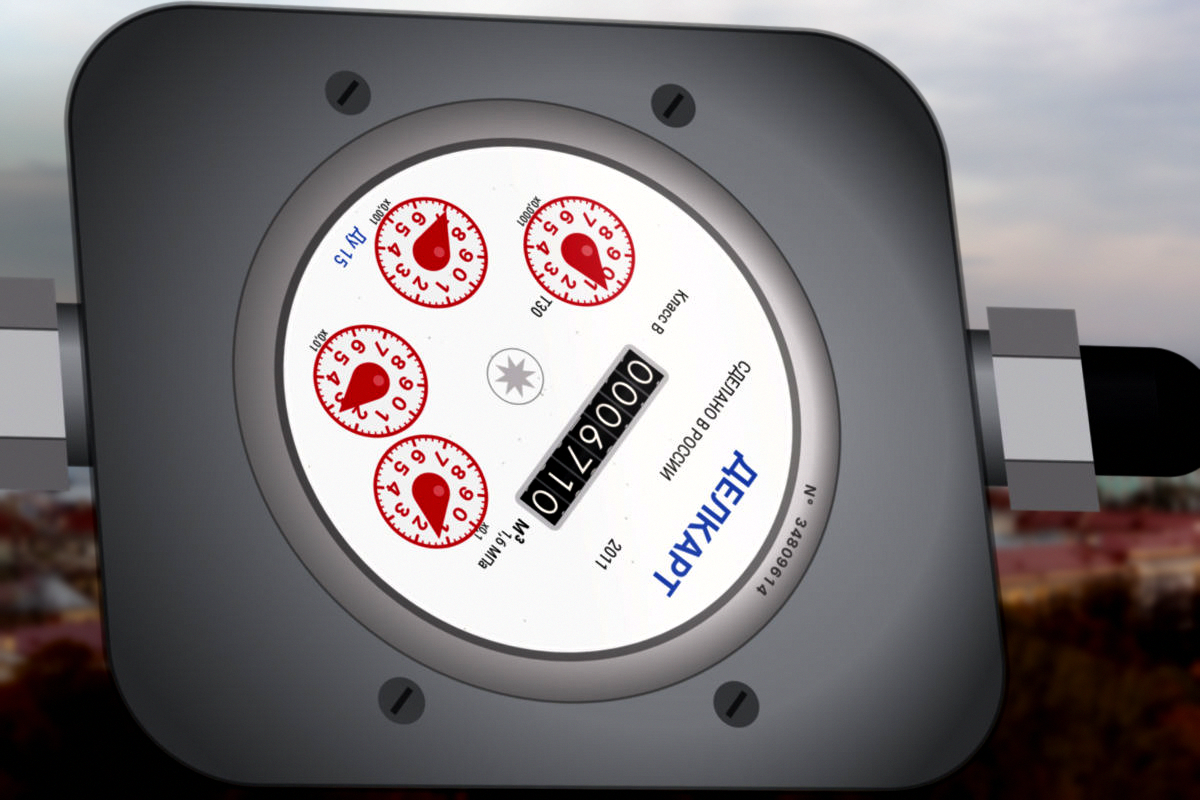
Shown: value=6710.1270 unit=m³
